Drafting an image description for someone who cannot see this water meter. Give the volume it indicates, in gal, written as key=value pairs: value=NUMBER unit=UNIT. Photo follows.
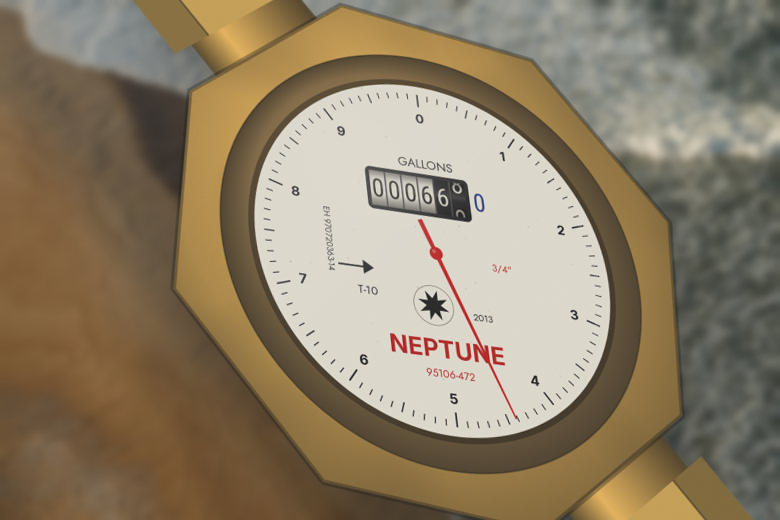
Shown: value=6684.4 unit=gal
